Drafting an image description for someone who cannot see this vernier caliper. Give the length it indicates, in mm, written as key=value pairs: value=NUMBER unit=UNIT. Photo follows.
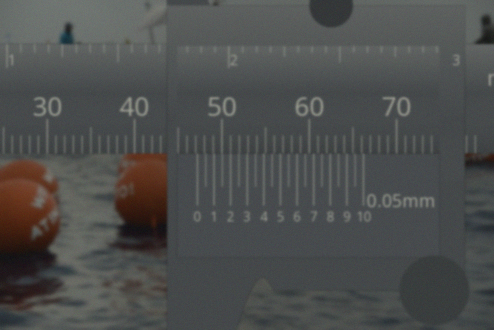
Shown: value=47.2 unit=mm
